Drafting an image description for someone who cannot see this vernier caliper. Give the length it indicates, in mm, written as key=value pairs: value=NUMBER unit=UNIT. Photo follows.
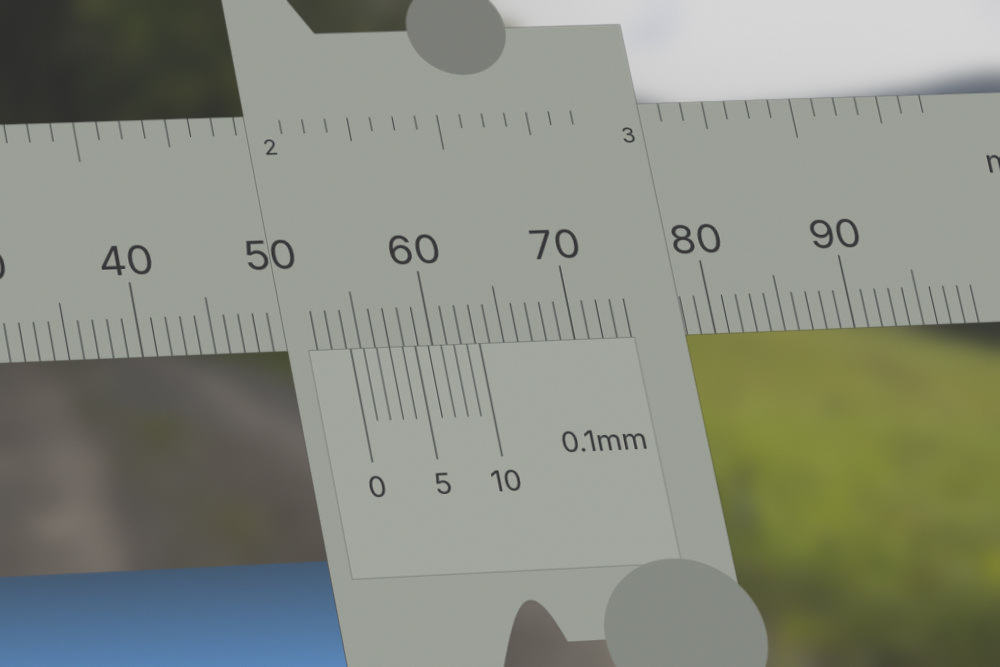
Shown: value=54.3 unit=mm
